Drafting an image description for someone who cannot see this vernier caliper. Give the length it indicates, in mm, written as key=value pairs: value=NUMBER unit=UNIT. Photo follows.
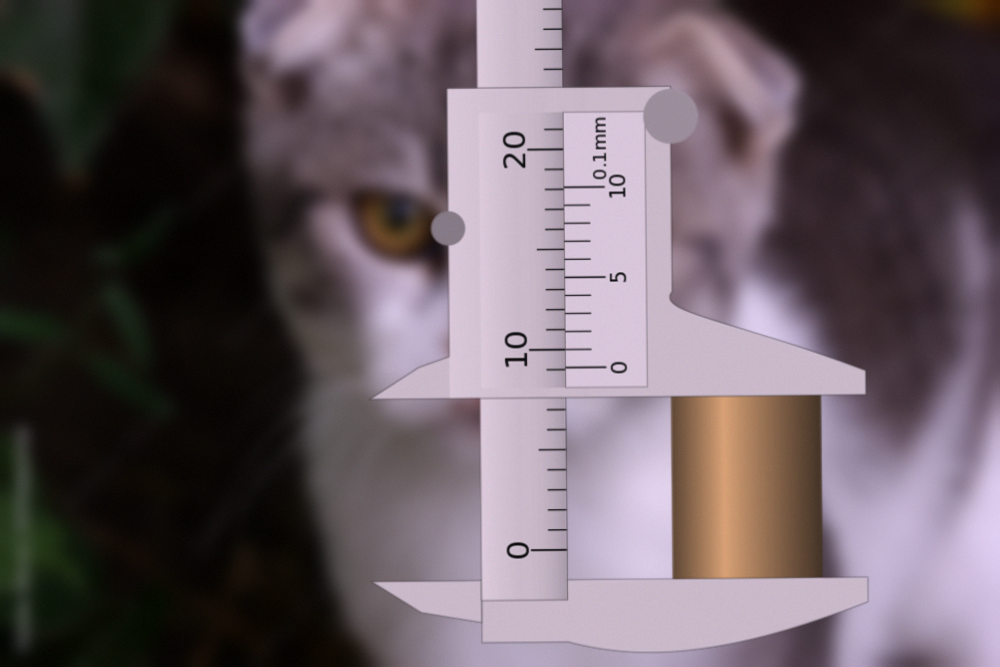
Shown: value=9.1 unit=mm
